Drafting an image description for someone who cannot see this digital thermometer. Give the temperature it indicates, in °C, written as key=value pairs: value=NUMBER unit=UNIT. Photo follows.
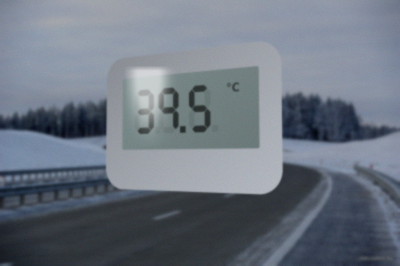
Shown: value=39.5 unit=°C
